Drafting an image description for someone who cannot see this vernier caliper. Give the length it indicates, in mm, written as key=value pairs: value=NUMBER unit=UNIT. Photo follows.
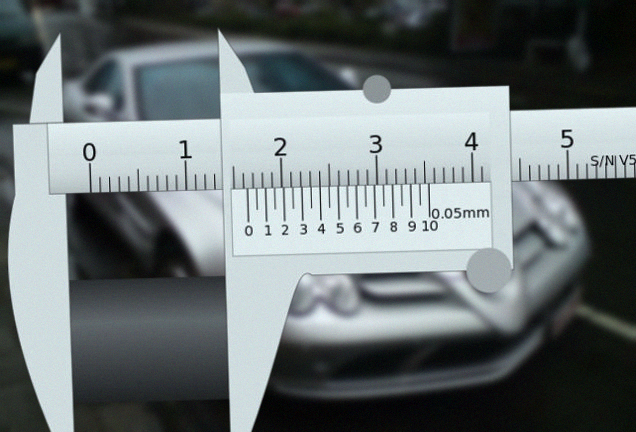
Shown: value=16.4 unit=mm
